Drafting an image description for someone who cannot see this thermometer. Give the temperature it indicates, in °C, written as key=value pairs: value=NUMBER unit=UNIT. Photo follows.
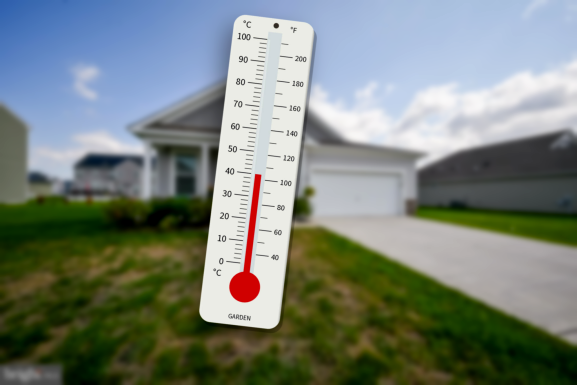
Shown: value=40 unit=°C
